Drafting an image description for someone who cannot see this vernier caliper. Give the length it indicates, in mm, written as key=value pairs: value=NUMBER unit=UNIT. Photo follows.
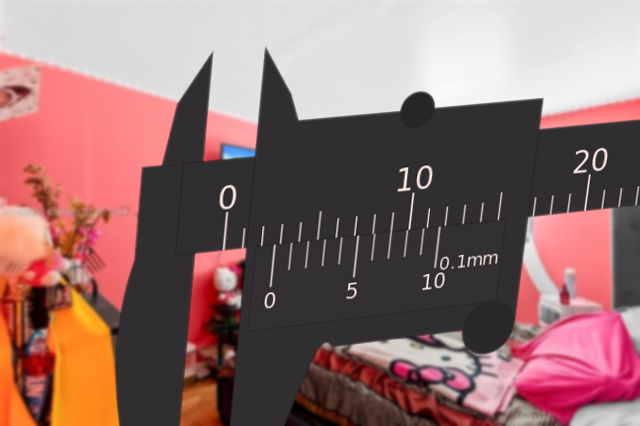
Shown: value=2.7 unit=mm
